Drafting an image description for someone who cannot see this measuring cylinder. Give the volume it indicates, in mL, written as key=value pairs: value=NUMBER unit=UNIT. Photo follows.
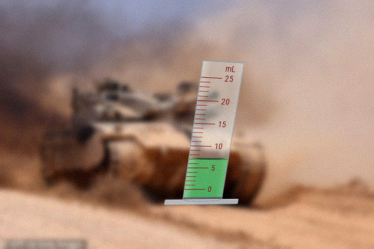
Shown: value=7 unit=mL
